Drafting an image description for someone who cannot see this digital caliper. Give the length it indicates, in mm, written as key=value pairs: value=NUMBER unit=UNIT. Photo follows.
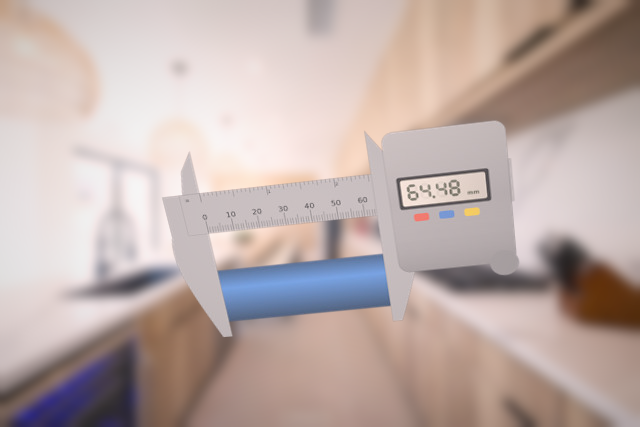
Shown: value=64.48 unit=mm
